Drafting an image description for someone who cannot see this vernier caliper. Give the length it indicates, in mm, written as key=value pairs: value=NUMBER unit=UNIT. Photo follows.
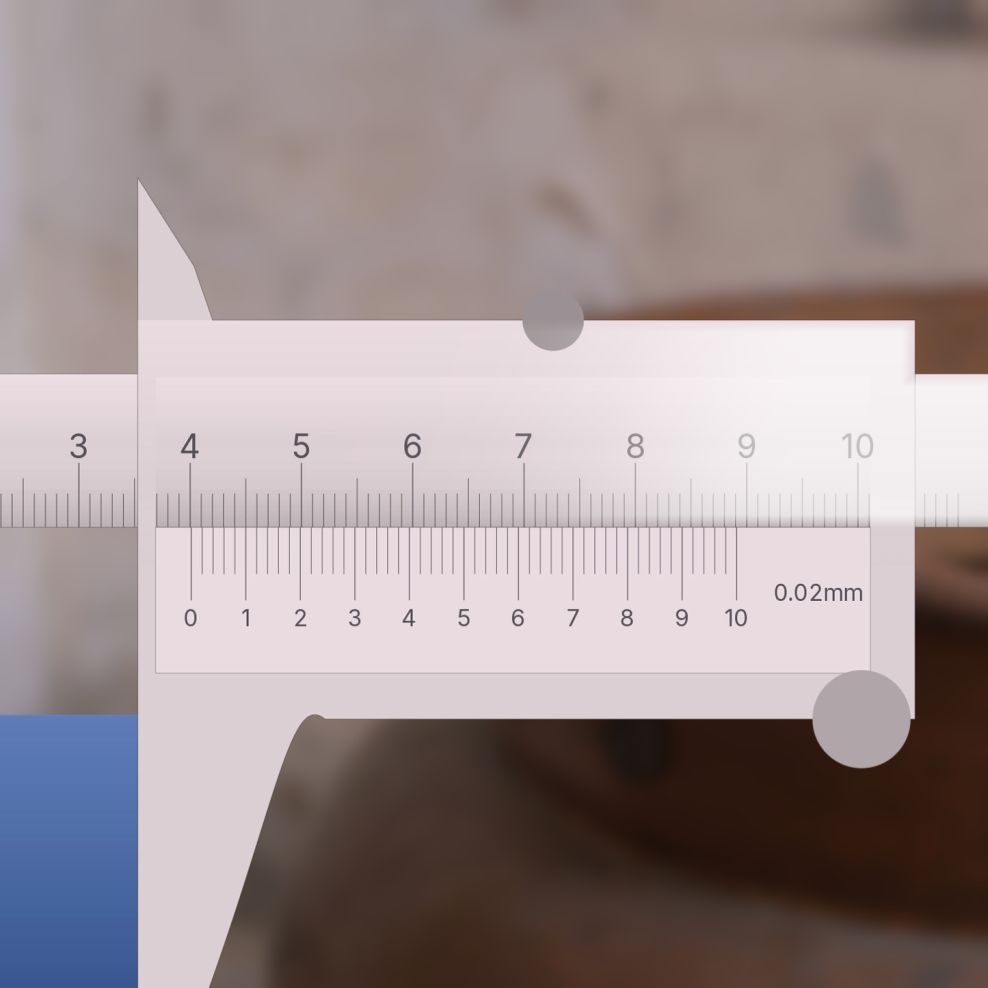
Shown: value=40.1 unit=mm
